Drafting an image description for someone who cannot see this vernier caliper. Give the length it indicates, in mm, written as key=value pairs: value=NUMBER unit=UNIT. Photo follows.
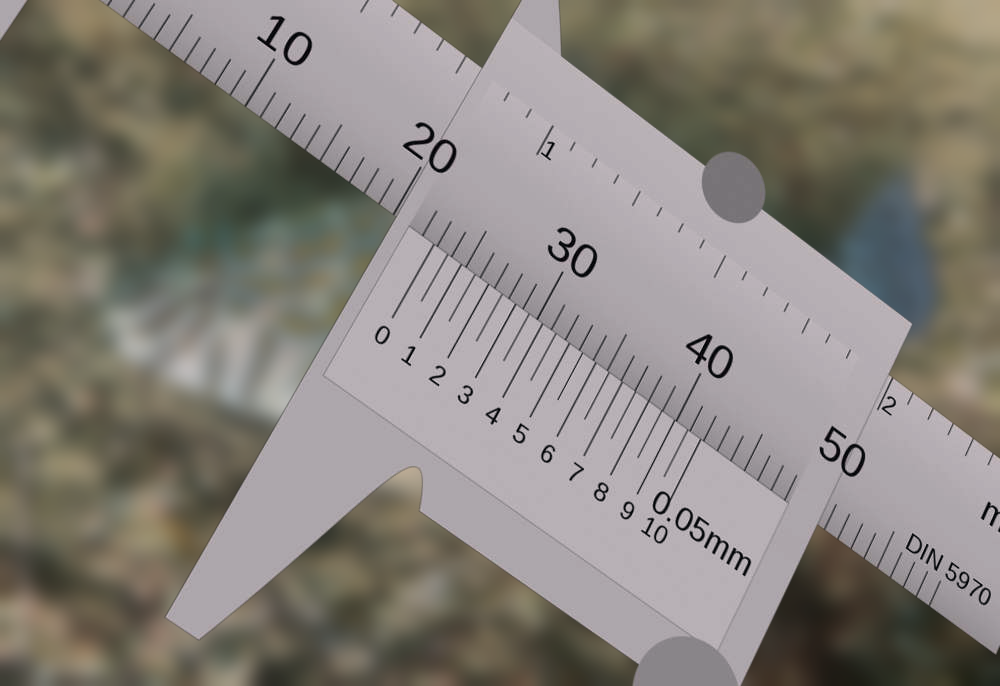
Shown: value=22.8 unit=mm
